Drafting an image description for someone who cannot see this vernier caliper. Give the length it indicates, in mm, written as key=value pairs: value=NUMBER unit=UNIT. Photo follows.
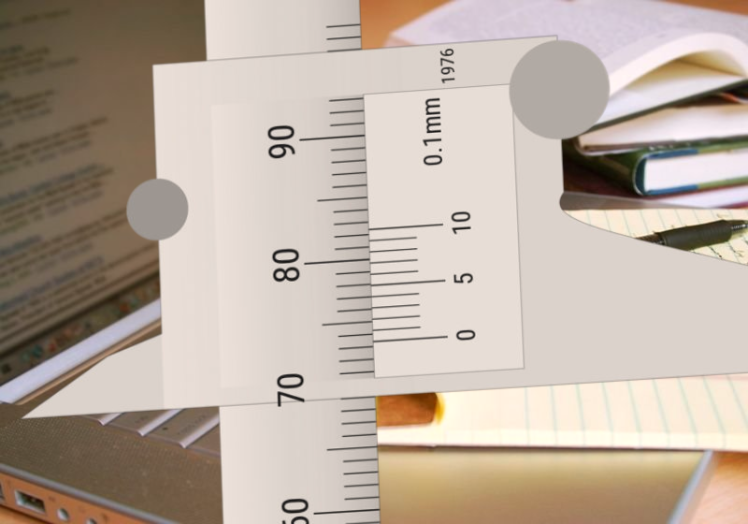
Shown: value=73.4 unit=mm
